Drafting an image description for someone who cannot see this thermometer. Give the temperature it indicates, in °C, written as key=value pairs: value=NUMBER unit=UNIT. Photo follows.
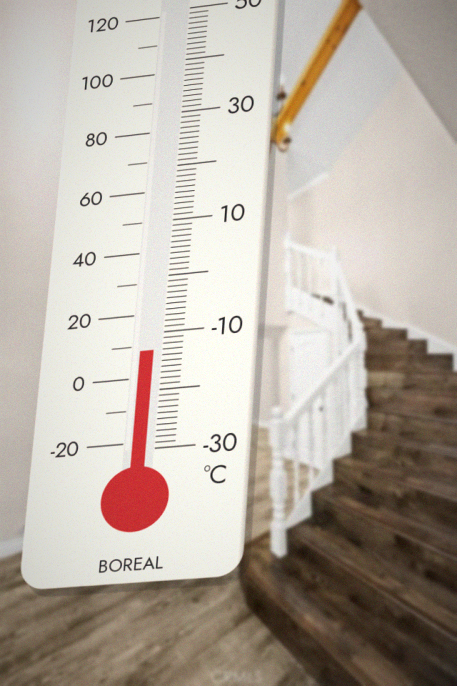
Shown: value=-13 unit=°C
